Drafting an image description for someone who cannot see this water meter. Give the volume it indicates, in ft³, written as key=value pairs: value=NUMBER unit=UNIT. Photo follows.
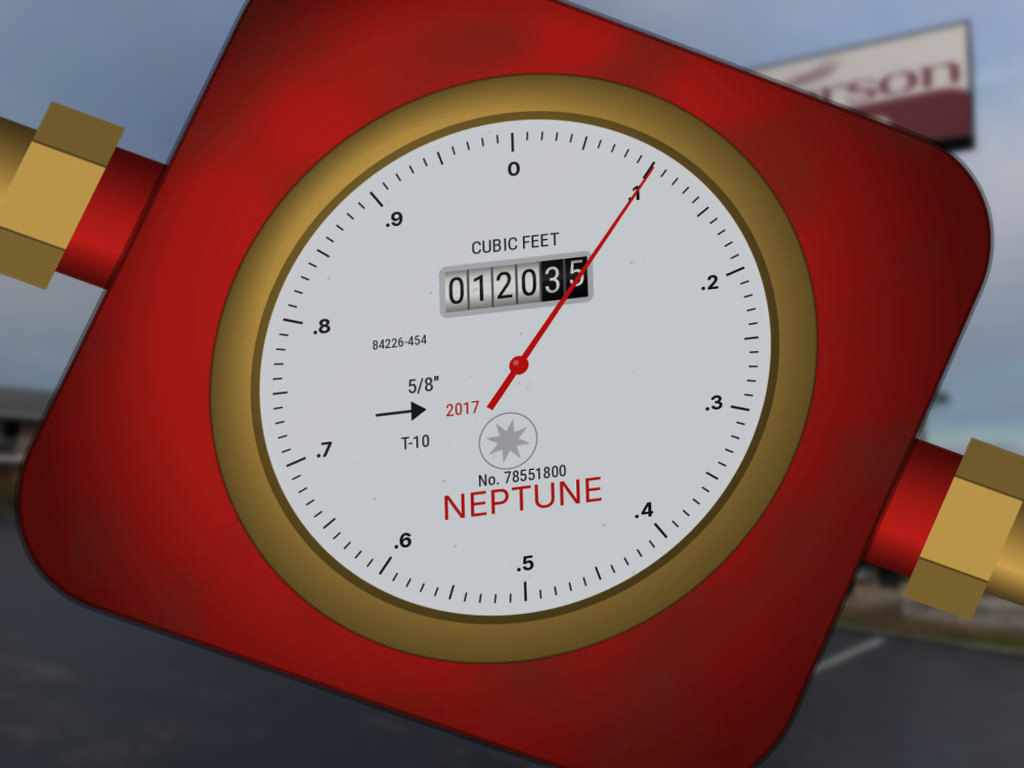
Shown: value=12035.10 unit=ft³
